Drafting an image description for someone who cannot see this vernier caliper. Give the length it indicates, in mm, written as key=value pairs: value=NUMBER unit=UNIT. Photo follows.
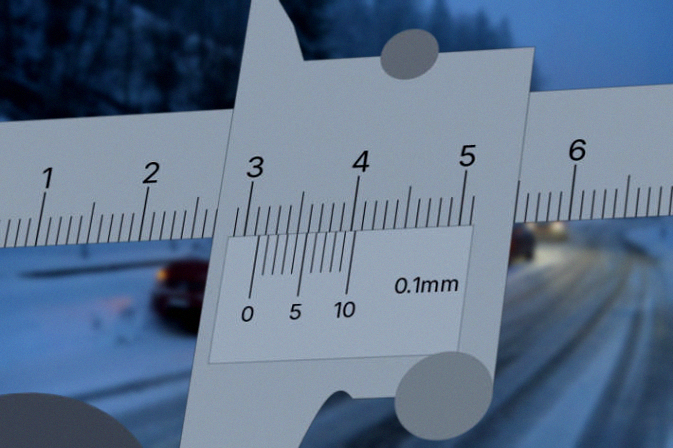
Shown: value=31.4 unit=mm
